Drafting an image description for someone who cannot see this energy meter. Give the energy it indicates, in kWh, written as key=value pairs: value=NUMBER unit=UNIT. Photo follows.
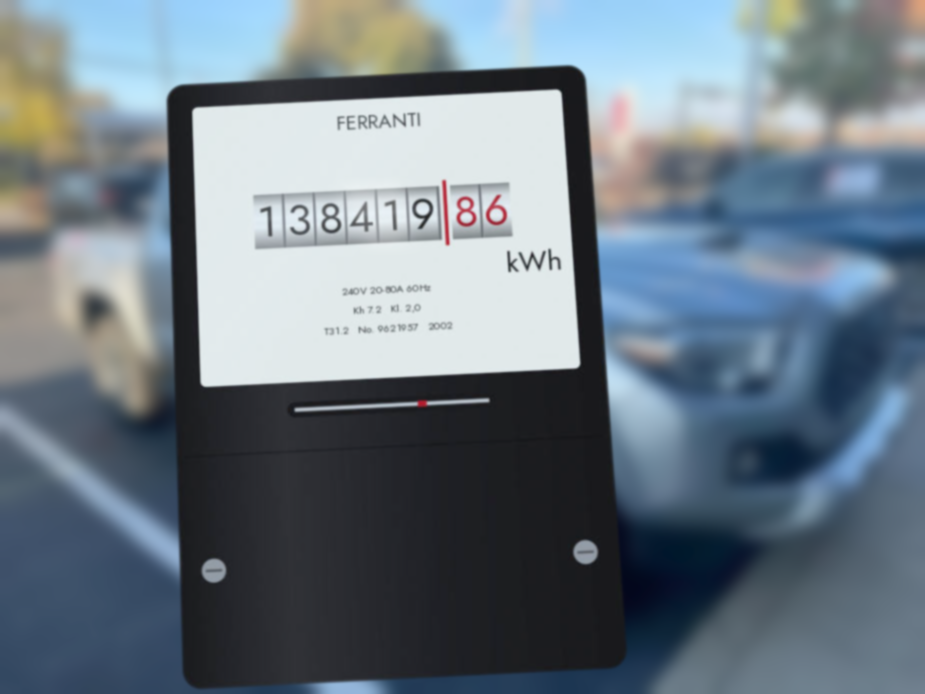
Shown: value=138419.86 unit=kWh
